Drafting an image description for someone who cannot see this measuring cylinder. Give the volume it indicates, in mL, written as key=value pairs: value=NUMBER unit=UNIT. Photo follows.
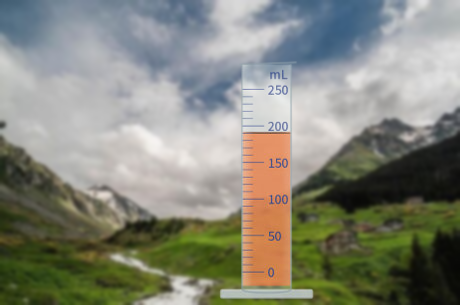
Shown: value=190 unit=mL
